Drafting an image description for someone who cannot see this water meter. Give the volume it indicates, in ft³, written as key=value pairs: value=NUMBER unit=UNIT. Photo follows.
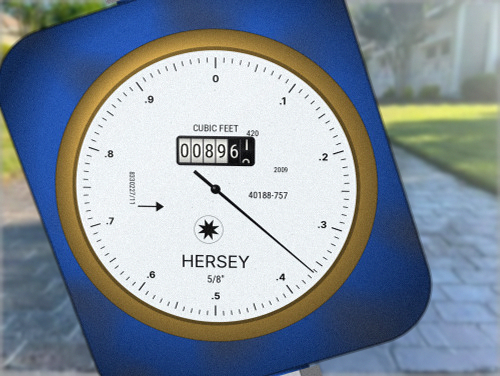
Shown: value=8961.36 unit=ft³
